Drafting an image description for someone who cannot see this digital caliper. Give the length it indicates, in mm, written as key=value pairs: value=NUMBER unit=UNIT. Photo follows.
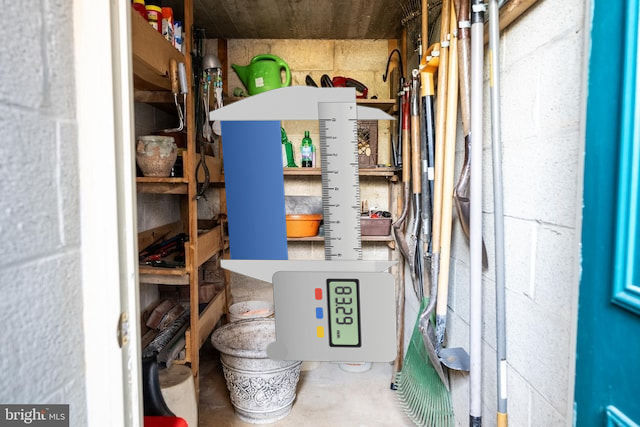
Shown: value=83.29 unit=mm
